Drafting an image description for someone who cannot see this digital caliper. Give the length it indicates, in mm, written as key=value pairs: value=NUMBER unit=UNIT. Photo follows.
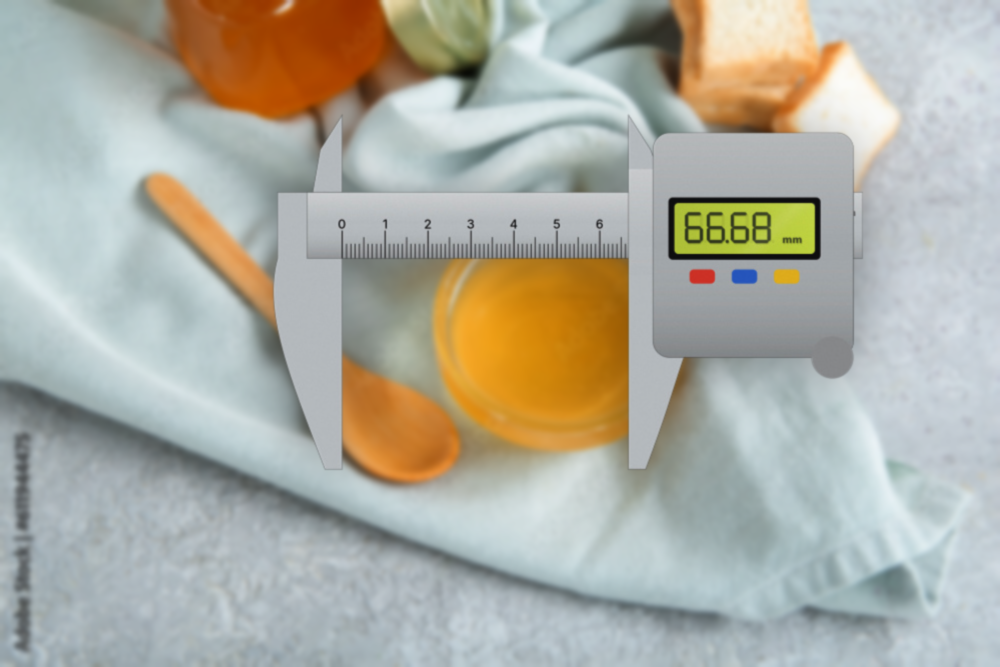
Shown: value=66.68 unit=mm
